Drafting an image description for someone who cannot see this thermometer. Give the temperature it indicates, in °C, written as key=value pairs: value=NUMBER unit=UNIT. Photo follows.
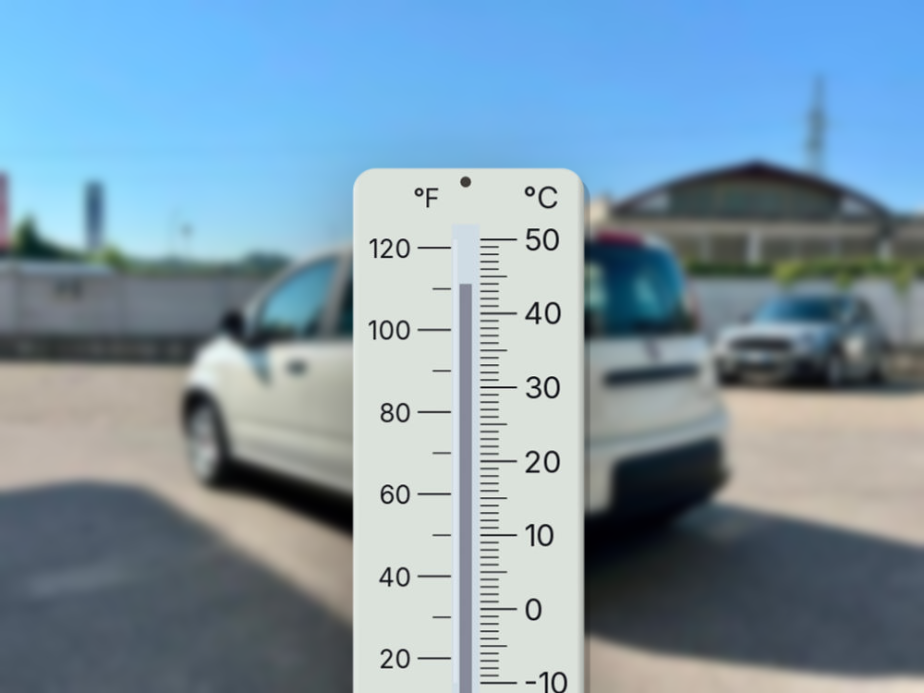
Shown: value=44 unit=°C
